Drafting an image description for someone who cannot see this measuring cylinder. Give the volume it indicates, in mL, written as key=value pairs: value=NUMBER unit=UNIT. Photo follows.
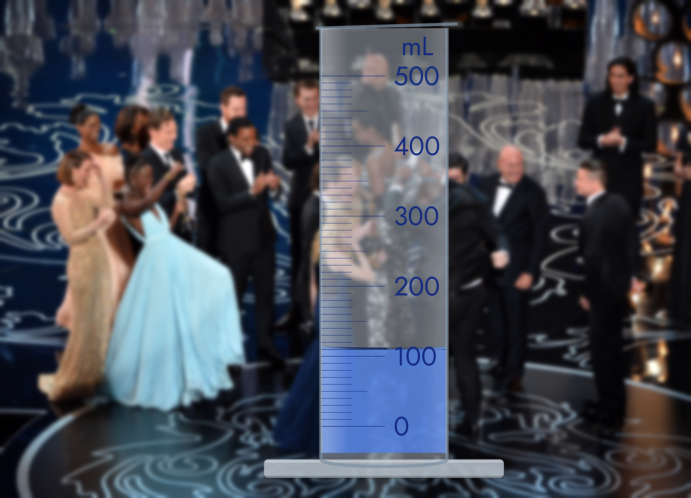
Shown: value=110 unit=mL
